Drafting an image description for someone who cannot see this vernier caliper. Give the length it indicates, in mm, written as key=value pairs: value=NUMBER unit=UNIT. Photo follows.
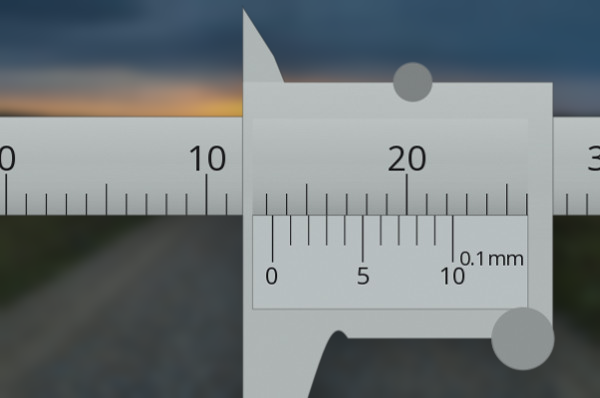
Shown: value=13.3 unit=mm
